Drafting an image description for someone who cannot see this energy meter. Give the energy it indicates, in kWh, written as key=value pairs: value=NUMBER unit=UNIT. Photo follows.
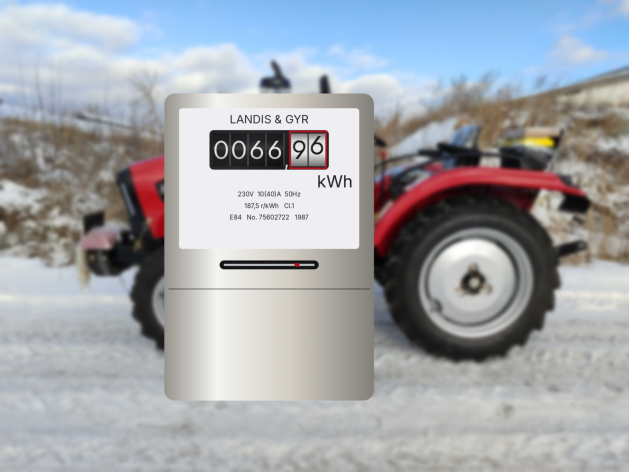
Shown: value=66.96 unit=kWh
